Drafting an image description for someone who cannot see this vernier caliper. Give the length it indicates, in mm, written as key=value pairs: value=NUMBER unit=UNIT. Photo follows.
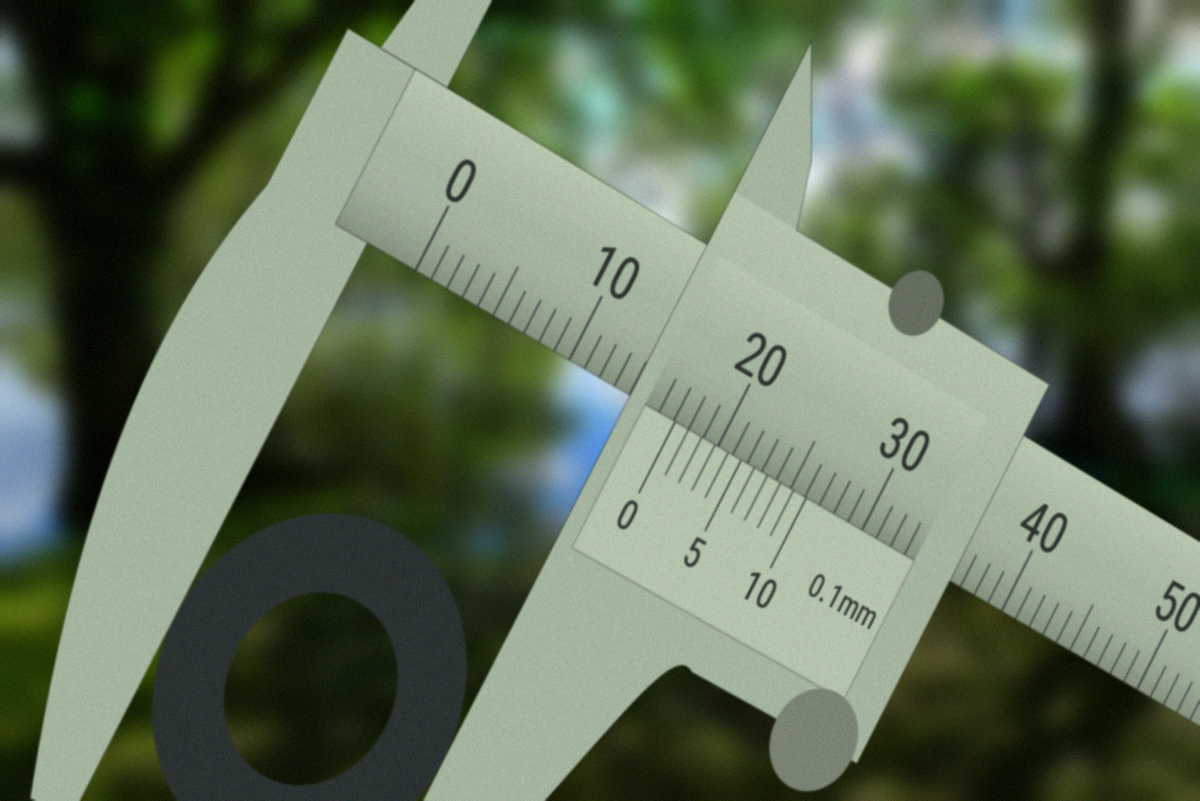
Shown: value=17.1 unit=mm
